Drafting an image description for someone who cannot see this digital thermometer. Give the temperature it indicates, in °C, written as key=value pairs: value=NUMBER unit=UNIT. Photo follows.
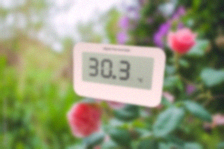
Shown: value=30.3 unit=°C
